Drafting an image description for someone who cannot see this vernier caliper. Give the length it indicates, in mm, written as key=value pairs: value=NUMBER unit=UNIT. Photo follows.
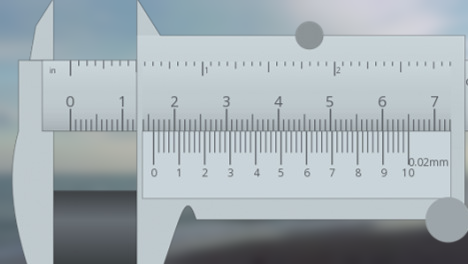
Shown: value=16.0 unit=mm
